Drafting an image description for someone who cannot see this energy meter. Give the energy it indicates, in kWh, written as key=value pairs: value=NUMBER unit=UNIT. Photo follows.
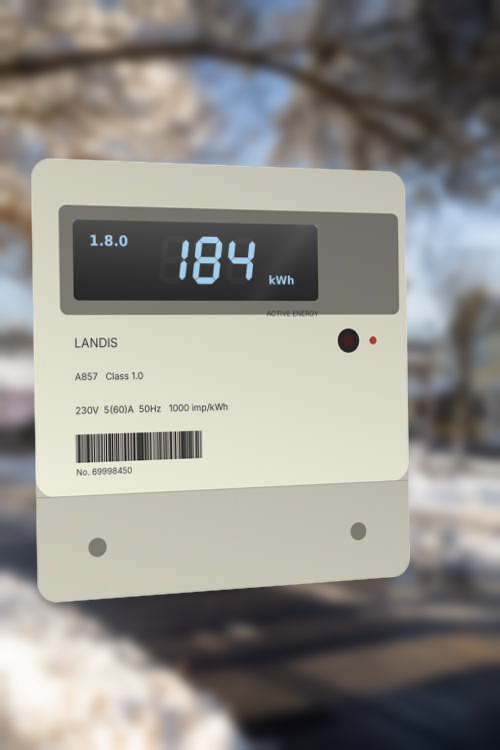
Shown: value=184 unit=kWh
